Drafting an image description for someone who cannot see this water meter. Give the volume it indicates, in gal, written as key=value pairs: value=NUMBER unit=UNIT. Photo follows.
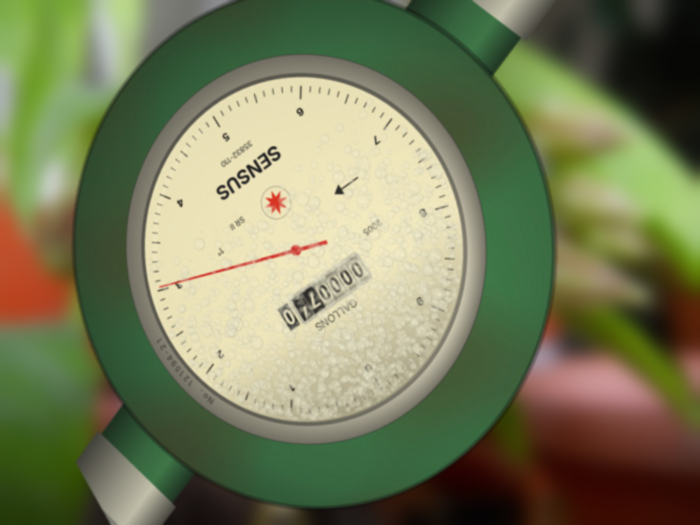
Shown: value=773.0 unit=gal
